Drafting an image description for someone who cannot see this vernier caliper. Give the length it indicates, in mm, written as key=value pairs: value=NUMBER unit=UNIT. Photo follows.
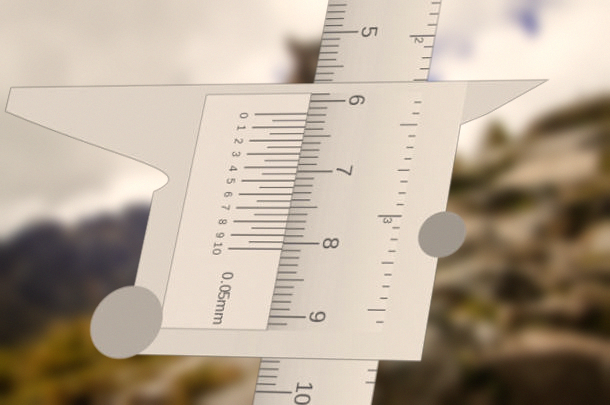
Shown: value=61.8 unit=mm
